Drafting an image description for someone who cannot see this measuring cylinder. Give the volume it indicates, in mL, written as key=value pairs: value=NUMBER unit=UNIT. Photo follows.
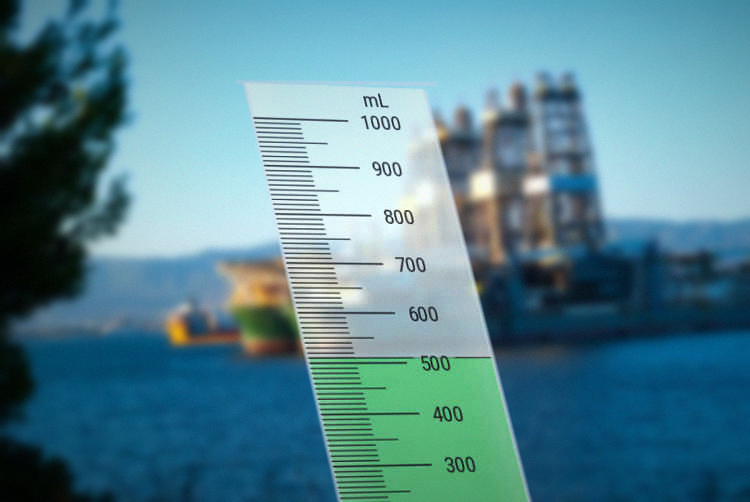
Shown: value=510 unit=mL
